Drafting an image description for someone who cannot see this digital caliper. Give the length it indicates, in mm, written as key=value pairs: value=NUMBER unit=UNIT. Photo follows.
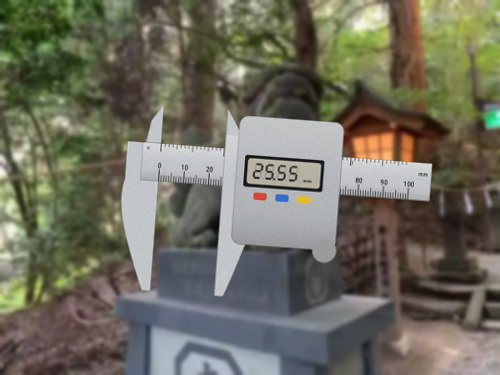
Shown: value=25.55 unit=mm
